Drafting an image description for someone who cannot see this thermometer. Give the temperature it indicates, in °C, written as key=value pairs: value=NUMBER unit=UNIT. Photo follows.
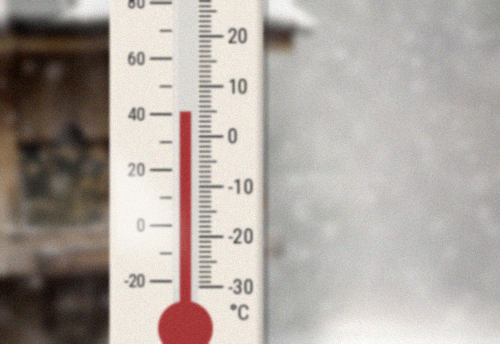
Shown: value=5 unit=°C
